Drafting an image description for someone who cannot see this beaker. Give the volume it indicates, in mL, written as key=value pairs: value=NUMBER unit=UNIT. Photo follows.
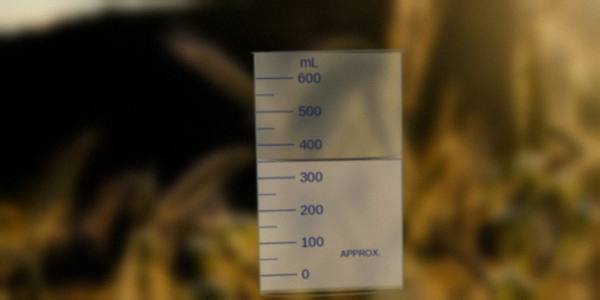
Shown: value=350 unit=mL
